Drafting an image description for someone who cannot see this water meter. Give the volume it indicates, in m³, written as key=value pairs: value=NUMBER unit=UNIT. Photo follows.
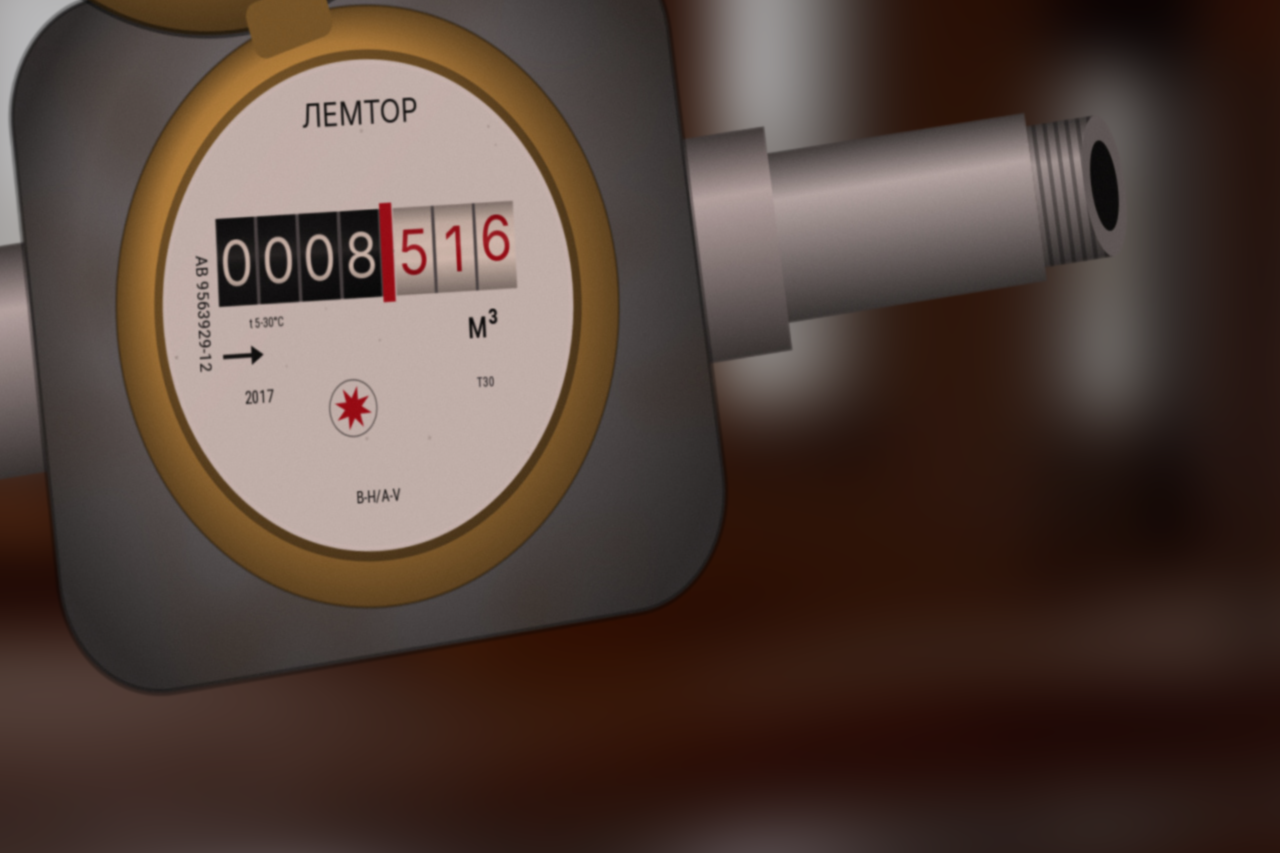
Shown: value=8.516 unit=m³
